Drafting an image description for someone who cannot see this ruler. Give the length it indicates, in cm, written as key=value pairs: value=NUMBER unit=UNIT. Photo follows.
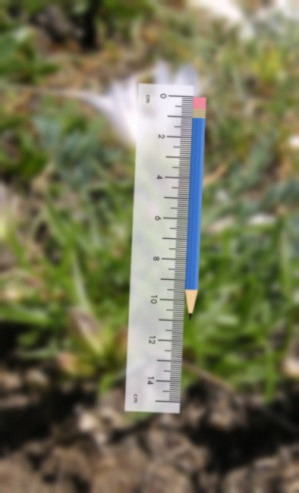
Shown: value=11 unit=cm
